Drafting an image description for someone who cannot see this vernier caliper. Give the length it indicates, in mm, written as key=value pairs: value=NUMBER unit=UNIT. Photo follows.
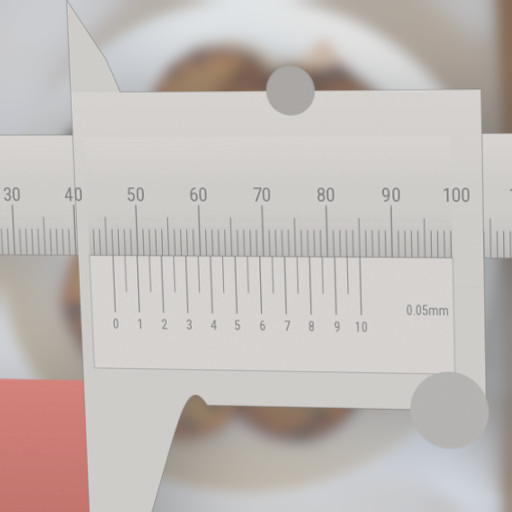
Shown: value=46.0 unit=mm
